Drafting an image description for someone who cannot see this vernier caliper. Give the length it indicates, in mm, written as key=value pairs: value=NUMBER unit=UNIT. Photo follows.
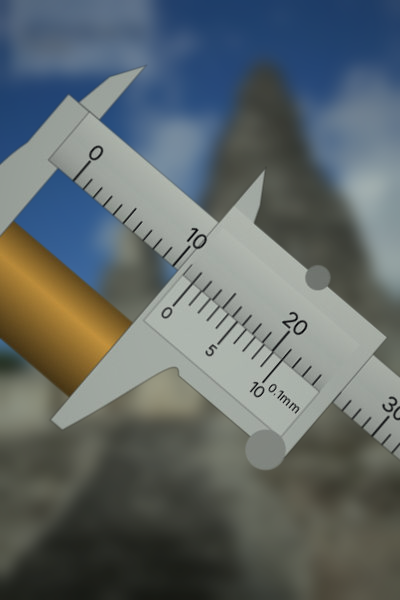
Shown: value=12.0 unit=mm
